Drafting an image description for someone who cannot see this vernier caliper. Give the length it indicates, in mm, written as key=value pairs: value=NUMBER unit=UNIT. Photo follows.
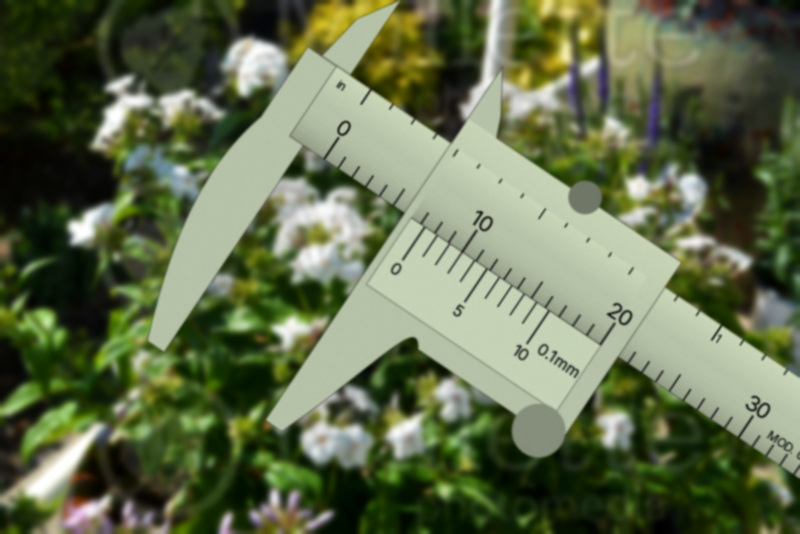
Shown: value=7.3 unit=mm
